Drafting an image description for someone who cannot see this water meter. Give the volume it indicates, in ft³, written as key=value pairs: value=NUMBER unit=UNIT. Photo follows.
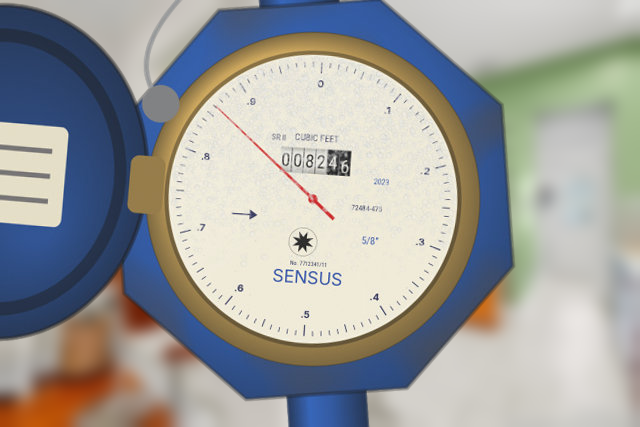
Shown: value=8245.86 unit=ft³
